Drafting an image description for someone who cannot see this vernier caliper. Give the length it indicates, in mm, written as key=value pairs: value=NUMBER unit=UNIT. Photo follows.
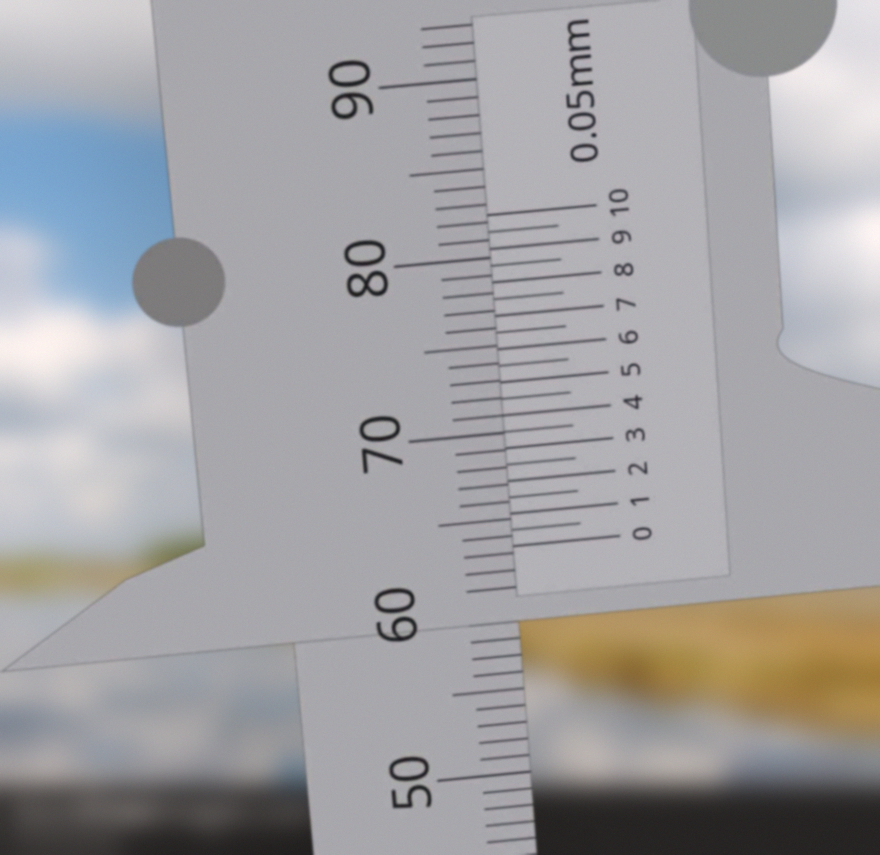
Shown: value=63.4 unit=mm
